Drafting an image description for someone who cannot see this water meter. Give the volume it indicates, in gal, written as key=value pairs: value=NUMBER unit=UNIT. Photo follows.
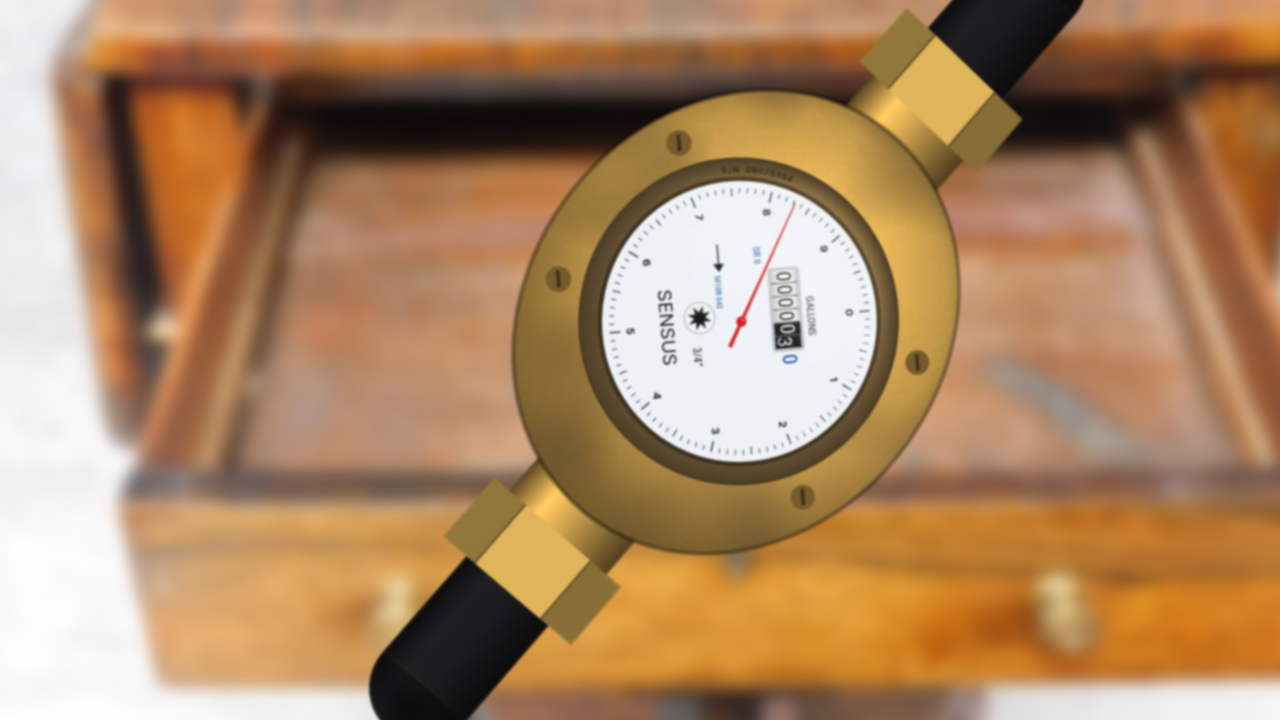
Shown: value=28.3 unit=gal
